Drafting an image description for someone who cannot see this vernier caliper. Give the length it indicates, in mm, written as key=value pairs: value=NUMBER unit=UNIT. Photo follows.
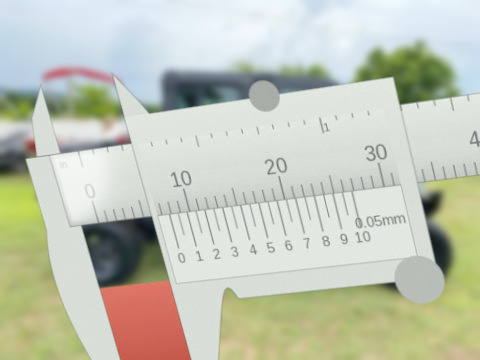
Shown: value=7.8 unit=mm
